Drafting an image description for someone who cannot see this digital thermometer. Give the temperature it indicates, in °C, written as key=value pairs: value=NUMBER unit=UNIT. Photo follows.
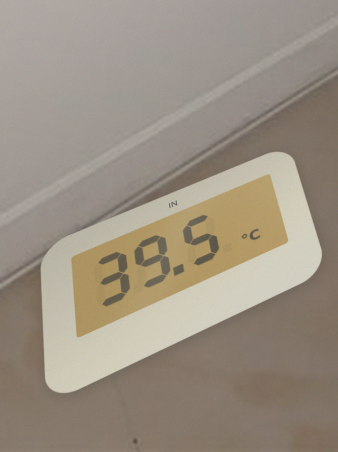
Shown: value=39.5 unit=°C
